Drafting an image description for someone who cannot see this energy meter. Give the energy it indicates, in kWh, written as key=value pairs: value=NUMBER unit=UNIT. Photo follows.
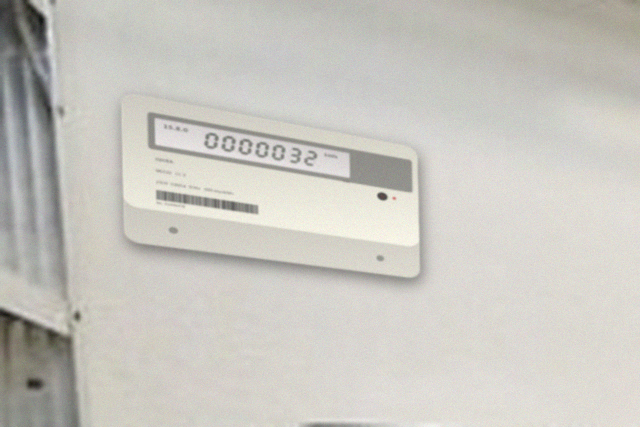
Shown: value=32 unit=kWh
